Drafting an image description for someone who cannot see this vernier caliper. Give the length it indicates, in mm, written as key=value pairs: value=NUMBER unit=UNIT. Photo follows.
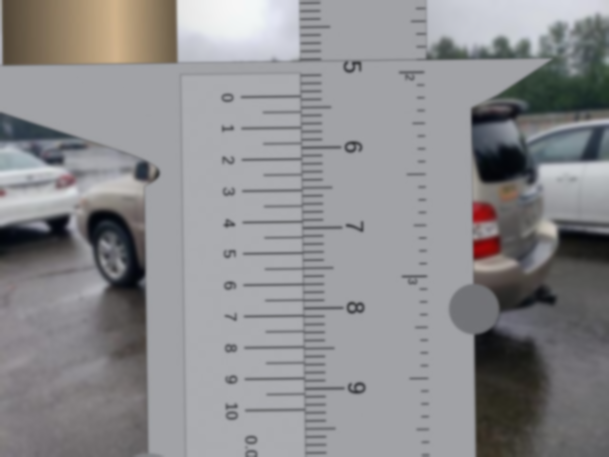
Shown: value=53.6 unit=mm
